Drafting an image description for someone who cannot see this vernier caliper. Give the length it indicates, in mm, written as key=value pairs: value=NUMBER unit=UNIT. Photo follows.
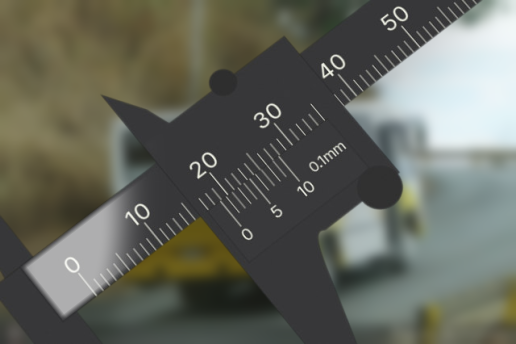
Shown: value=18.8 unit=mm
